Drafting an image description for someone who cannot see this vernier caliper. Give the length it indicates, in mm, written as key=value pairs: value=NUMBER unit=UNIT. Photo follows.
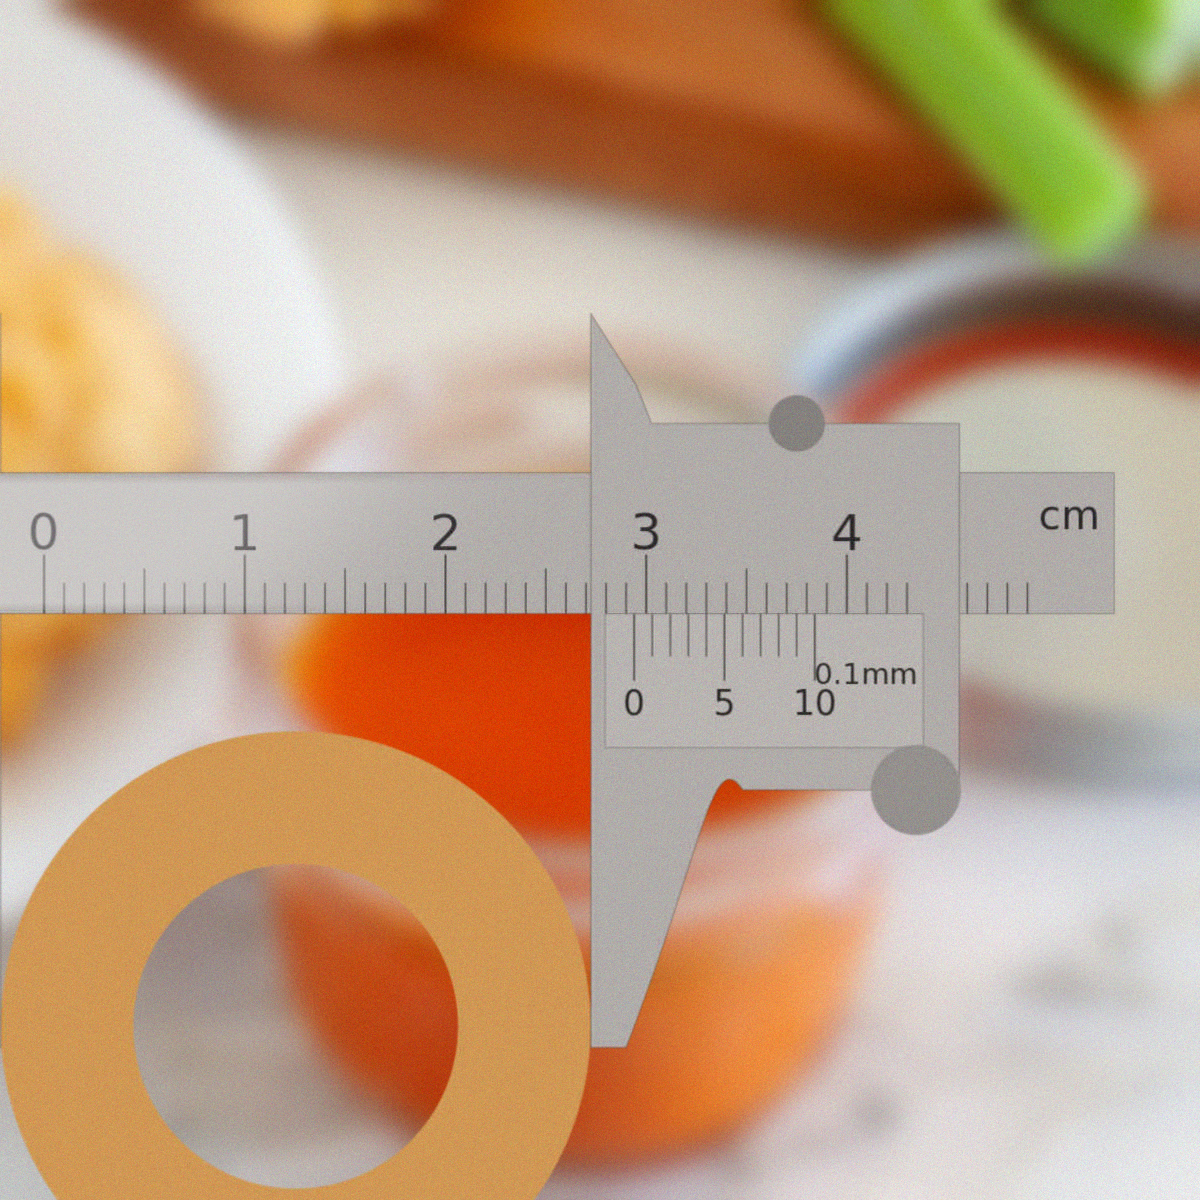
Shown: value=29.4 unit=mm
